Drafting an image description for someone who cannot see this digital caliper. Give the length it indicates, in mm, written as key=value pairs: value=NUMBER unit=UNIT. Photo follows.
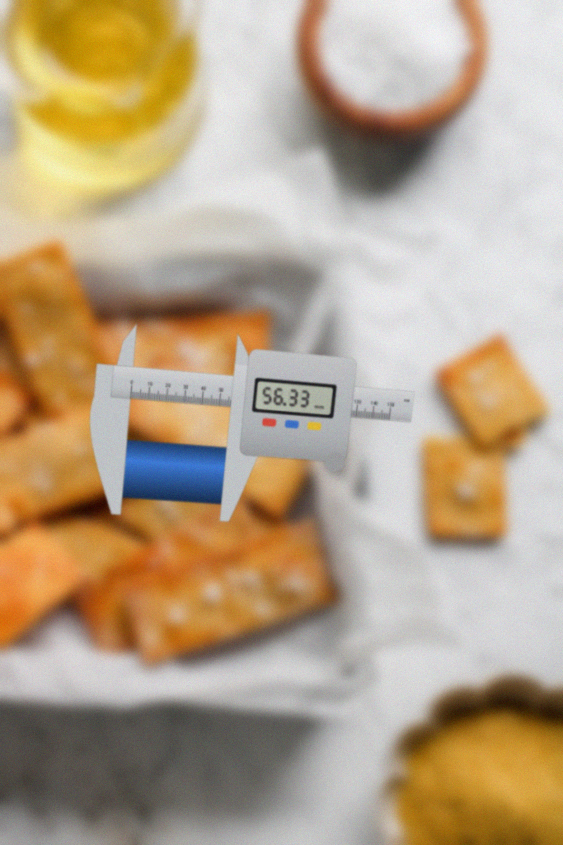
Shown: value=56.33 unit=mm
